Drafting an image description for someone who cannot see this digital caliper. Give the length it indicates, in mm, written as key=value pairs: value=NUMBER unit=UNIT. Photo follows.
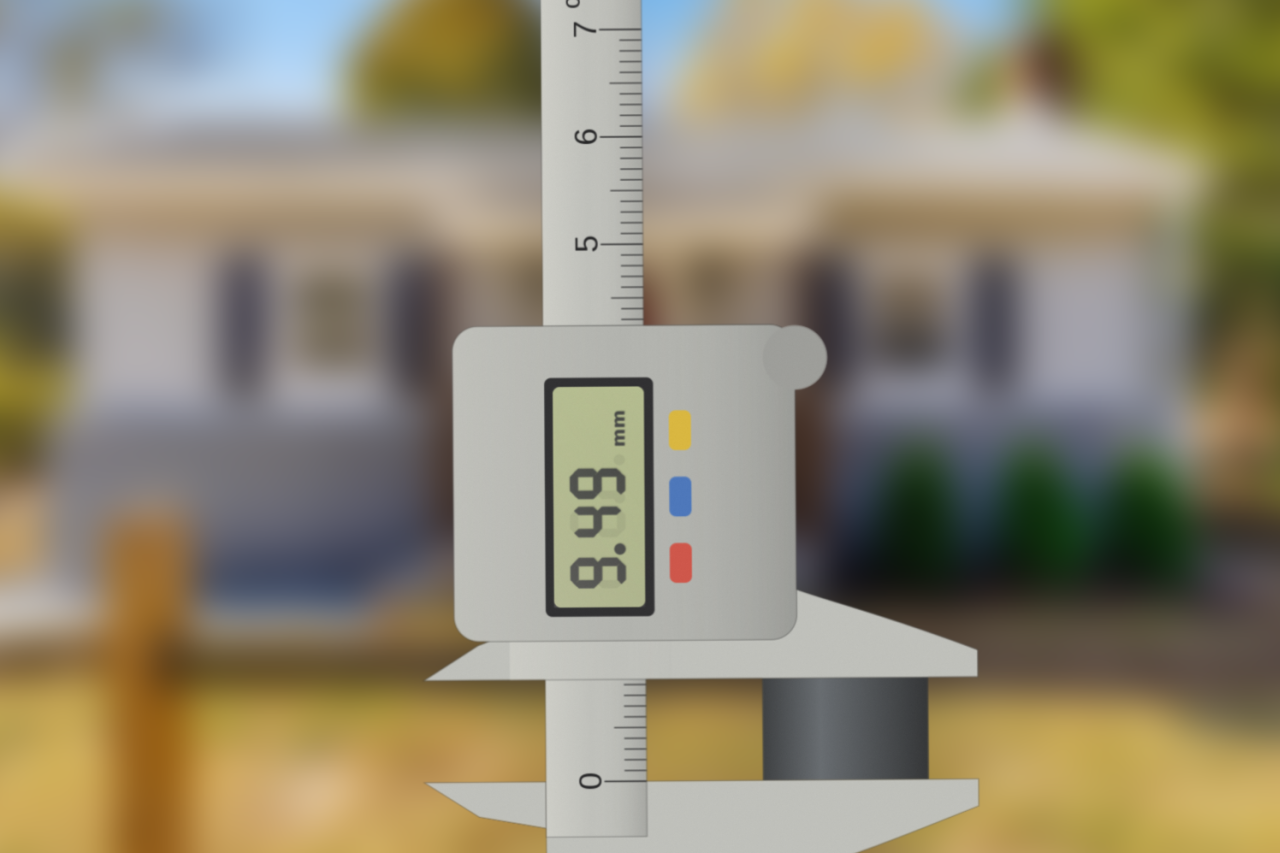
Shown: value=9.49 unit=mm
